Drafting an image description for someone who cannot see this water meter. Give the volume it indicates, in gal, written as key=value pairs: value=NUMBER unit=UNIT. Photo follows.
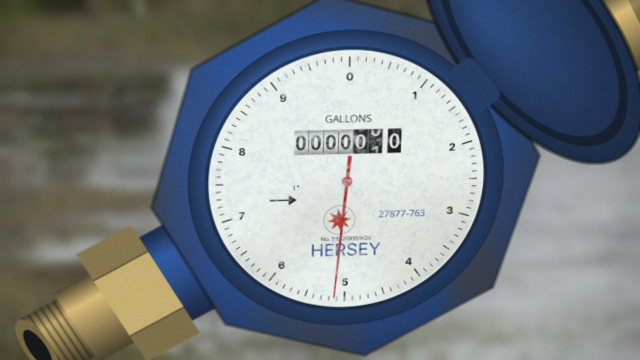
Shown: value=5.1 unit=gal
